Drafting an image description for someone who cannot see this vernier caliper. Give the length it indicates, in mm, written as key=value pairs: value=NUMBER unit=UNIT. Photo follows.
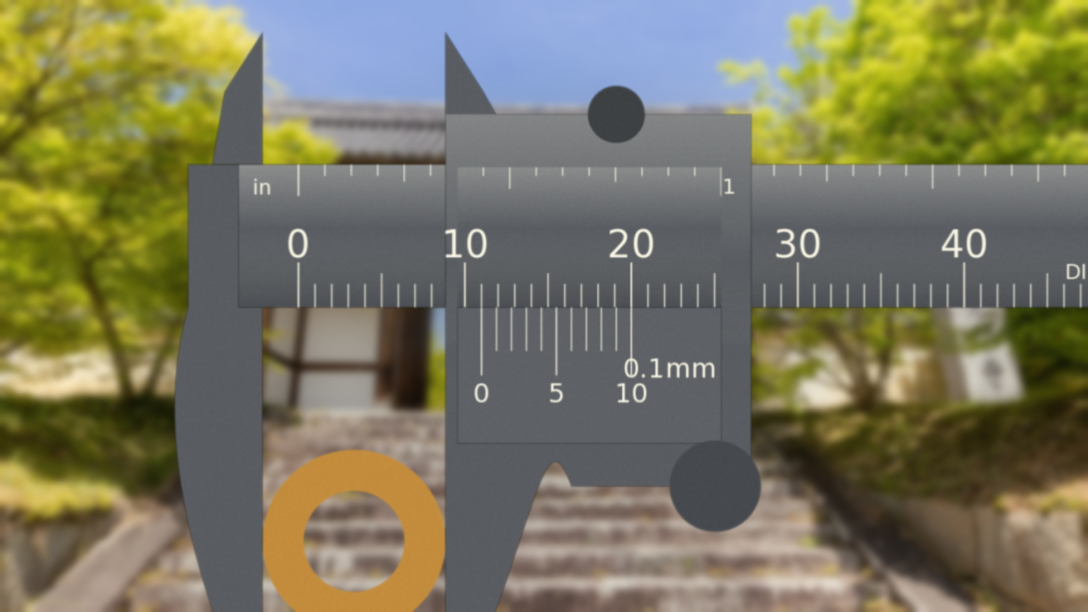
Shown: value=11.0 unit=mm
